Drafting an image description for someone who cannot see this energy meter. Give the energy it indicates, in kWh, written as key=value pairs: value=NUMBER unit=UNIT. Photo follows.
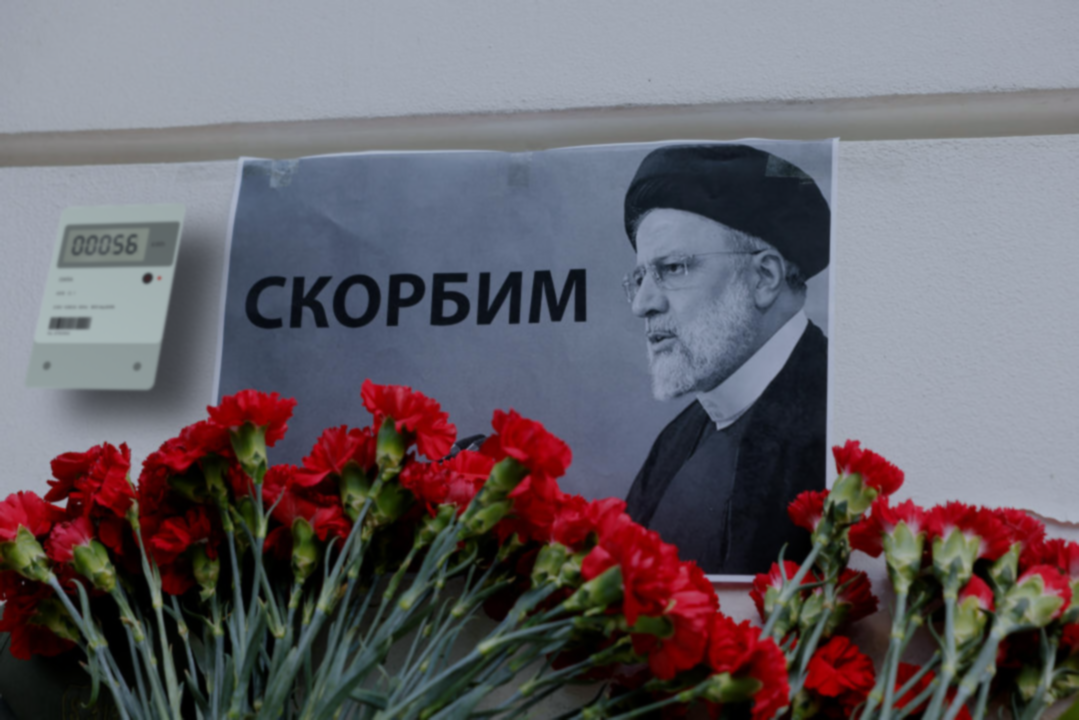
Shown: value=56 unit=kWh
